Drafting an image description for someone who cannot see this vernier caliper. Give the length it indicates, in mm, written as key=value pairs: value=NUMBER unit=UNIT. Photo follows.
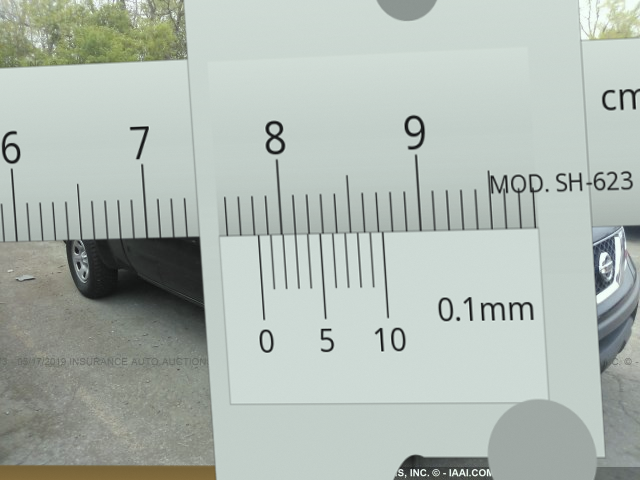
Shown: value=78.3 unit=mm
